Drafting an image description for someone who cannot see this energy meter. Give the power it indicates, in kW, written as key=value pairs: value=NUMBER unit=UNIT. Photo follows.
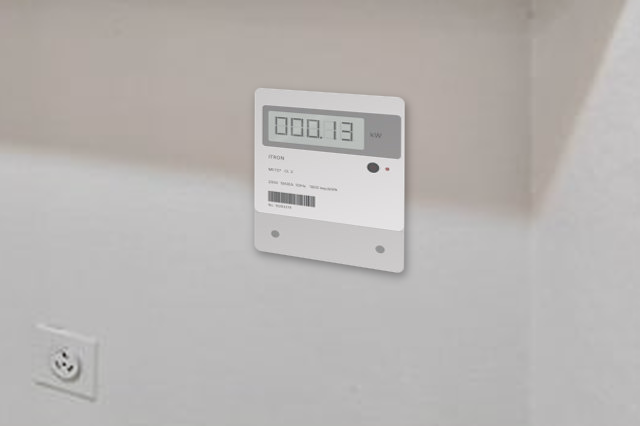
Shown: value=0.13 unit=kW
